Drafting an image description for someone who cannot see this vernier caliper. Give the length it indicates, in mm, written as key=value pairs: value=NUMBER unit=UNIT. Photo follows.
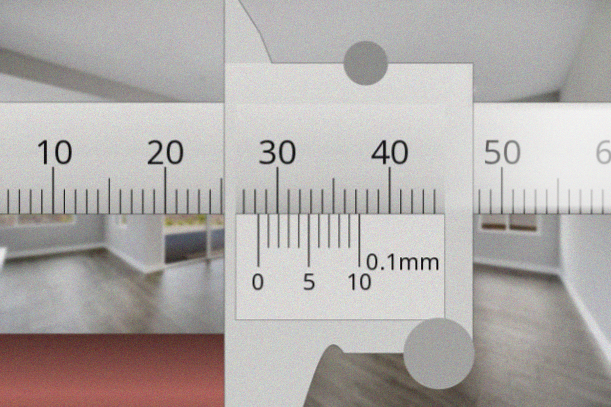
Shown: value=28.3 unit=mm
